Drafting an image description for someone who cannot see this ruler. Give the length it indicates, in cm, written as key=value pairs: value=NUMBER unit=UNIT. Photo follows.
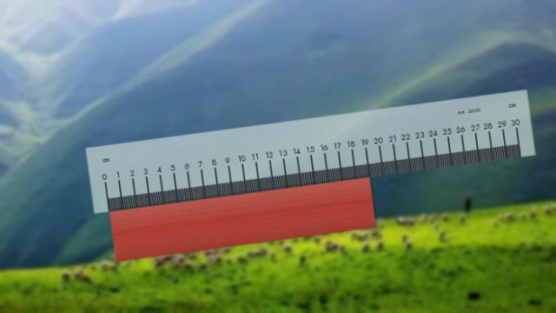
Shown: value=19 unit=cm
